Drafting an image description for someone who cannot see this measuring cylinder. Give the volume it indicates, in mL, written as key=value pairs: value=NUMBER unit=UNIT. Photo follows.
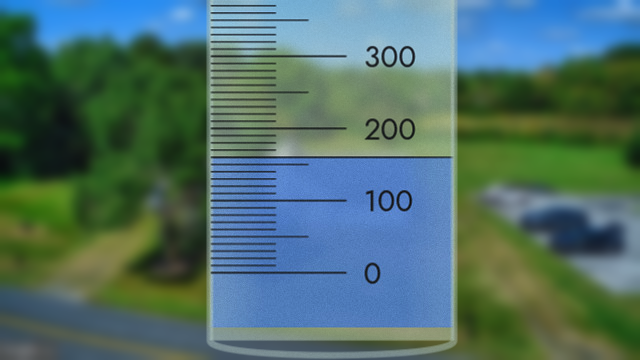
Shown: value=160 unit=mL
